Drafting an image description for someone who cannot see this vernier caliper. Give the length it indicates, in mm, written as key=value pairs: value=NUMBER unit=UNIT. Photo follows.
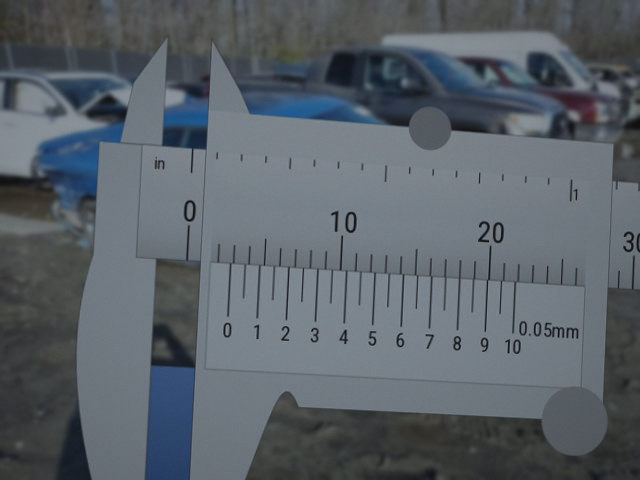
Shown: value=2.8 unit=mm
